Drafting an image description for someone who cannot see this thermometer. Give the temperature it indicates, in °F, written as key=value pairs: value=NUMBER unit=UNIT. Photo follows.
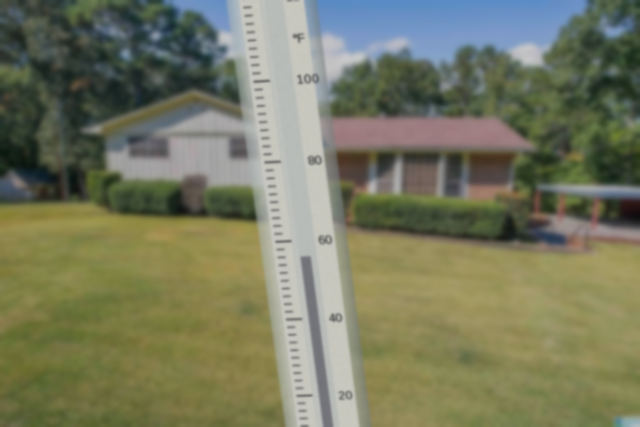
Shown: value=56 unit=°F
